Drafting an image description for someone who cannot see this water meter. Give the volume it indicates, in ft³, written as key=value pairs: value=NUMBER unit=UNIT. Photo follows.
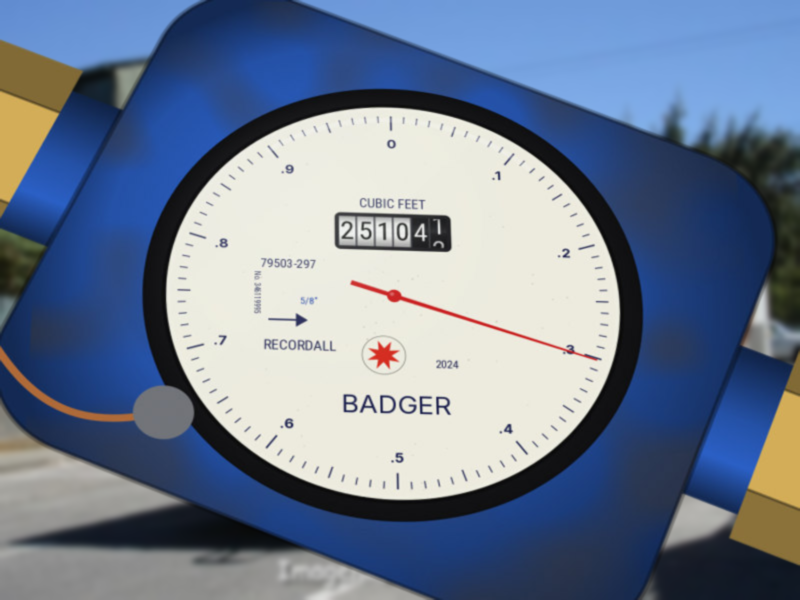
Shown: value=251041.30 unit=ft³
